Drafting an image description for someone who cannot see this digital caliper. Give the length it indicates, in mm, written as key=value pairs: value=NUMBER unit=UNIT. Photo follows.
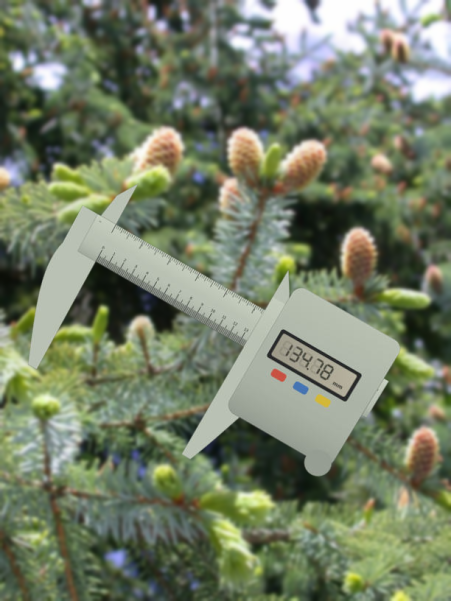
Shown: value=134.78 unit=mm
